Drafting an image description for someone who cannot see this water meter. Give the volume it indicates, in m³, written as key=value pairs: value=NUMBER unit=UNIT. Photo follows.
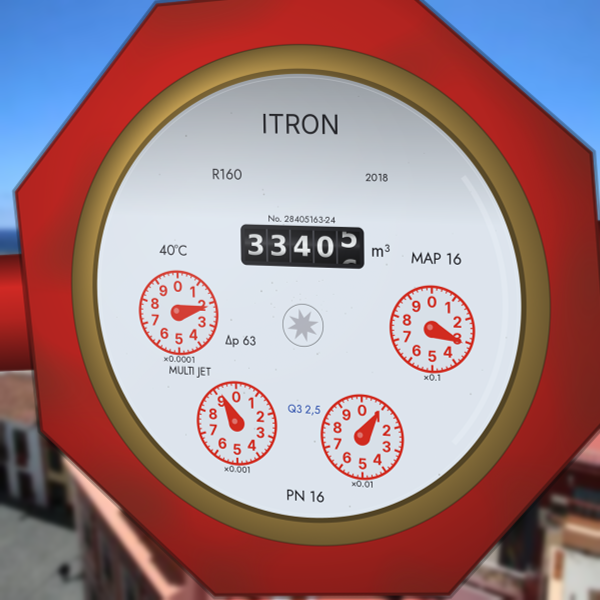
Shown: value=33405.3092 unit=m³
